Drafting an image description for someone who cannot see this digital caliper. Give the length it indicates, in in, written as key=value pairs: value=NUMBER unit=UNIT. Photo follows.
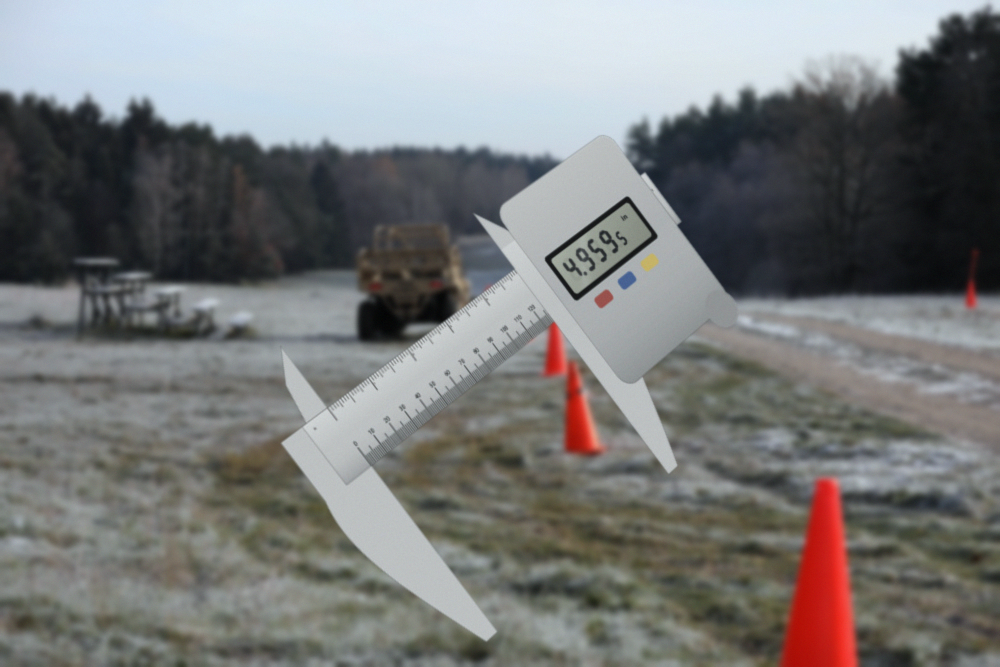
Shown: value=4.9595 unit=in
